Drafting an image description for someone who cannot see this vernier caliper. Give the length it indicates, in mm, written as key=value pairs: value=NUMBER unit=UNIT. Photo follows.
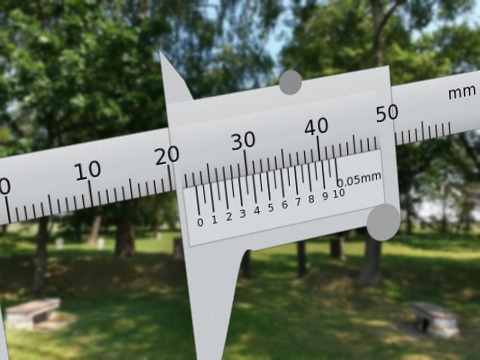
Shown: value=23.2 unit=mm
